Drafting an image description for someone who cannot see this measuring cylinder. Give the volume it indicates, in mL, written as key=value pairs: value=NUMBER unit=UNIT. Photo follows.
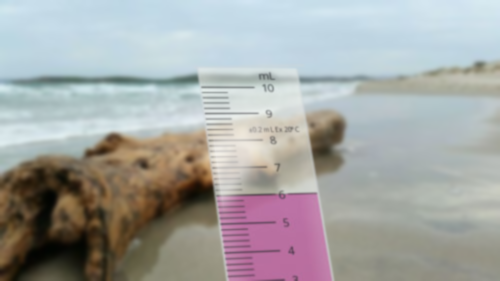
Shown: value=6 unit=mL
